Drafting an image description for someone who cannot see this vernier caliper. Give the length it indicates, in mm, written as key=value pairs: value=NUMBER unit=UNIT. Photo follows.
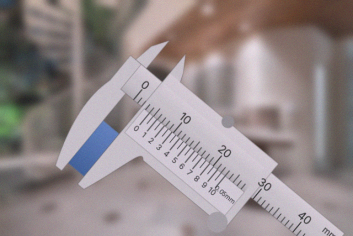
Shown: value=4.0 unit=mm
